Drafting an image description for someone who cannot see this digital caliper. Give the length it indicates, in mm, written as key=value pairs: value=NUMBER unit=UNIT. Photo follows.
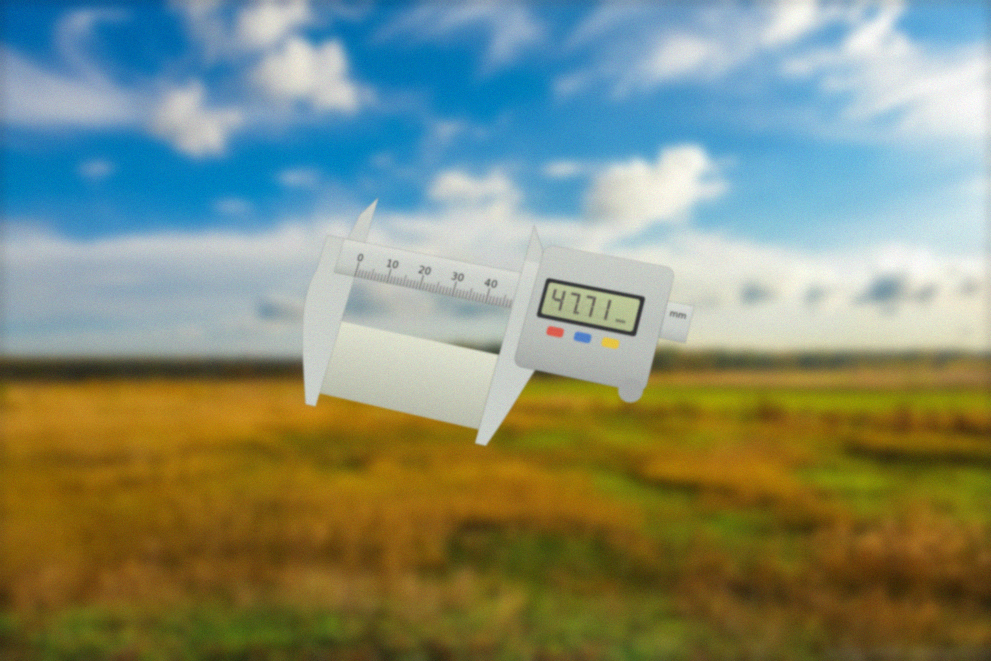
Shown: value=47.71 unit=mm
